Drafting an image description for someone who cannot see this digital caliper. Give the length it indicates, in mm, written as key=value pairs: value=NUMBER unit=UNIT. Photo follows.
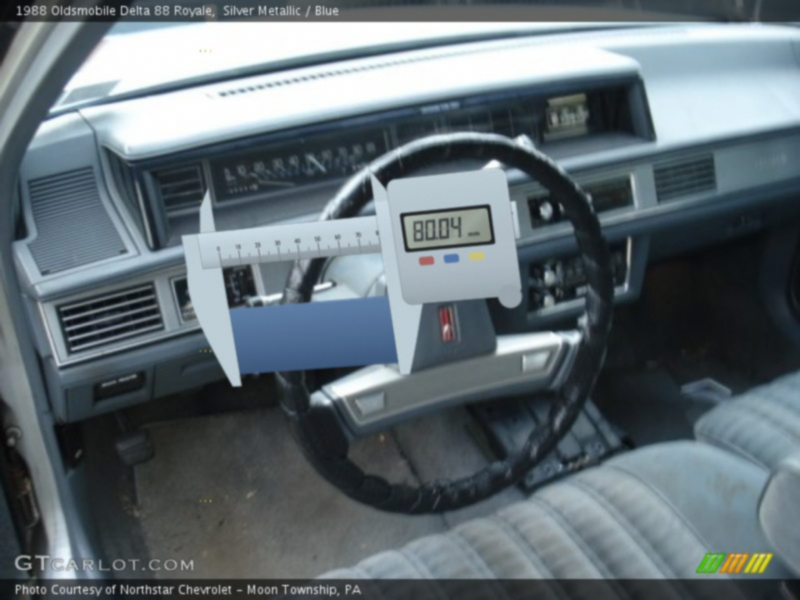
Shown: value=80.04 unit=mm
